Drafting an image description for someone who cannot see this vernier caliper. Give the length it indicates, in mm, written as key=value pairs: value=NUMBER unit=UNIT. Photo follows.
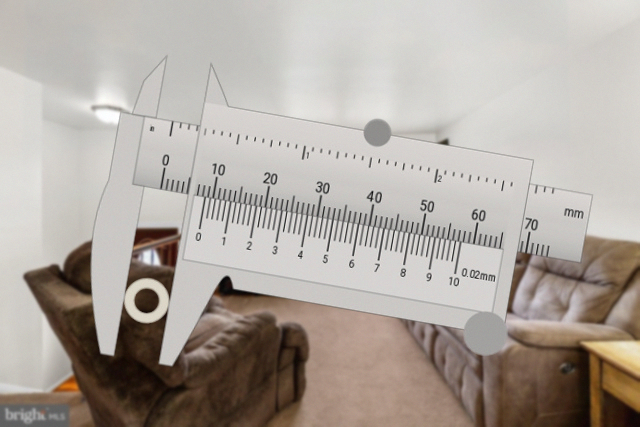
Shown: value=8.5 unit=mm
